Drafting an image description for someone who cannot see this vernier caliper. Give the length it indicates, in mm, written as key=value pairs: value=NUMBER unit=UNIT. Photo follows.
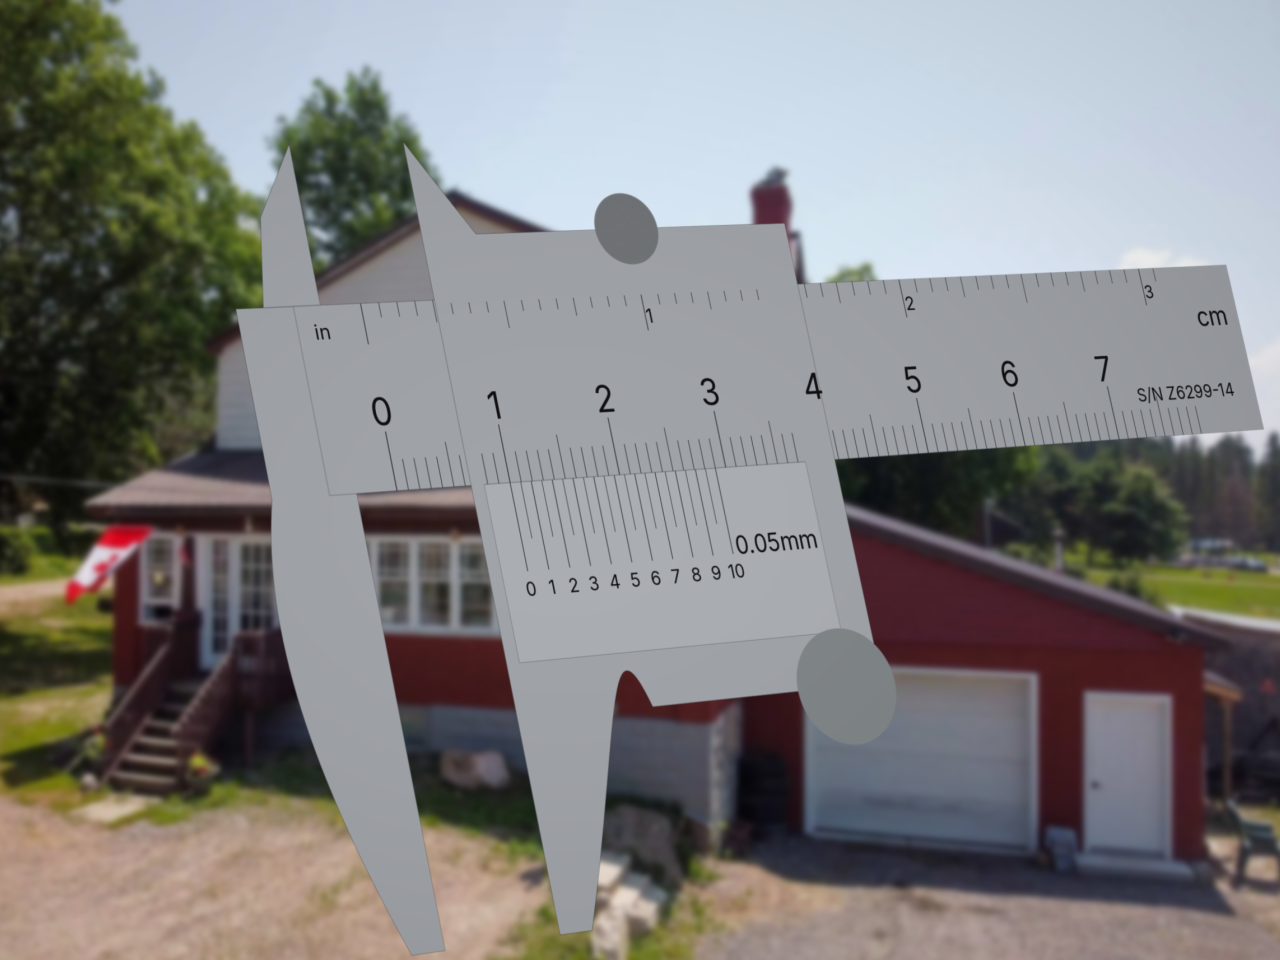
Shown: value=10.0 unit=mm
